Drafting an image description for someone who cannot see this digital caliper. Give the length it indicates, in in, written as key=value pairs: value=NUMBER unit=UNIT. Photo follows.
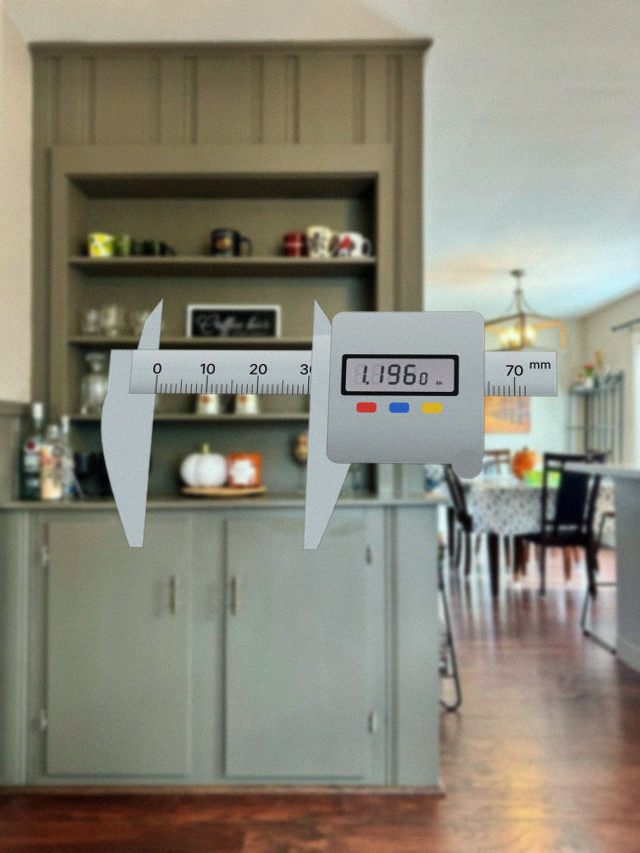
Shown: value=1.1960 unit=in
